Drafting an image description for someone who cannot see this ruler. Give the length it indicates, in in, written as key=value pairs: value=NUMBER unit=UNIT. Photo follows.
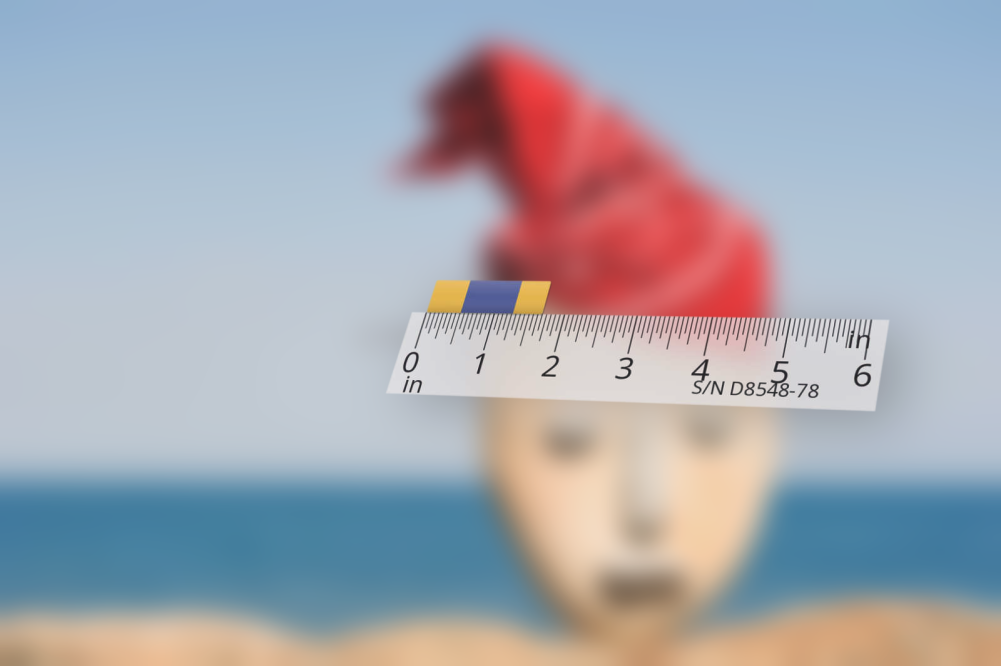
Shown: value=1.6875 unit=in
